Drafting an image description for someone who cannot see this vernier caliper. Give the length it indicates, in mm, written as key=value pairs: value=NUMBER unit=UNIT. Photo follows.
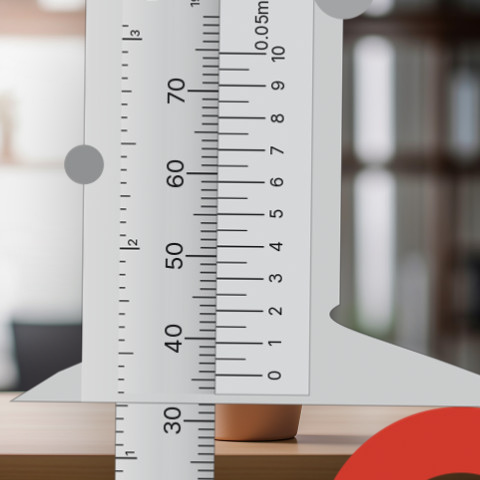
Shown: value=35.6 unit=mm
